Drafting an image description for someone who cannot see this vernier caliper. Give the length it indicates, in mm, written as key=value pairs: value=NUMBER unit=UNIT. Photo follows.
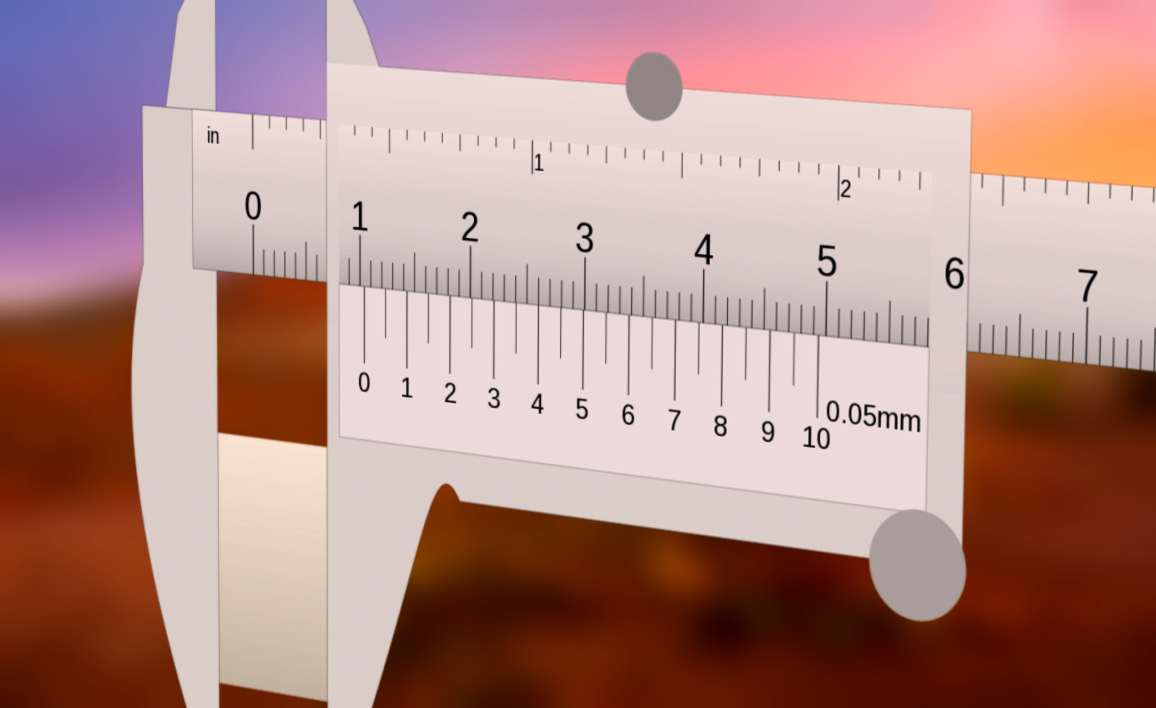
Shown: value=10.4 unit=mm
